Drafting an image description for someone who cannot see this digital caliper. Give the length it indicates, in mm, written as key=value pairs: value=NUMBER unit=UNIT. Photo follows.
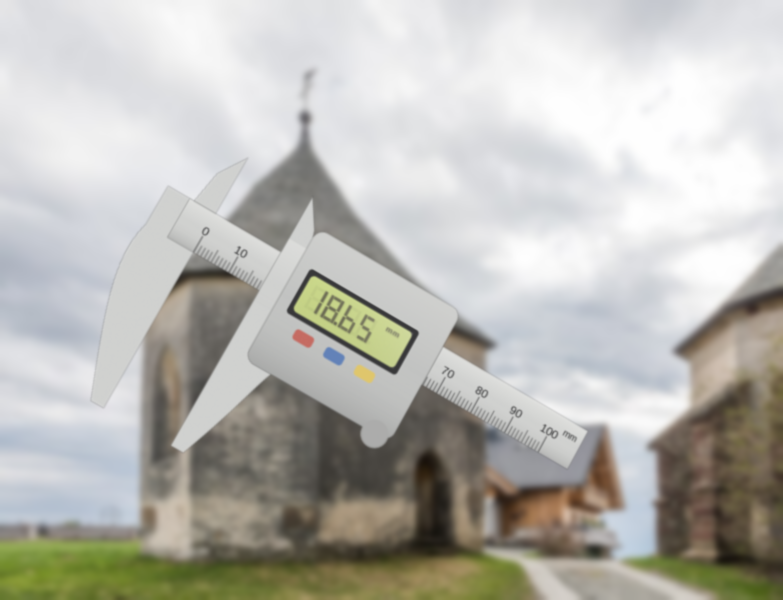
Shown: value=18.65 unit=mm
